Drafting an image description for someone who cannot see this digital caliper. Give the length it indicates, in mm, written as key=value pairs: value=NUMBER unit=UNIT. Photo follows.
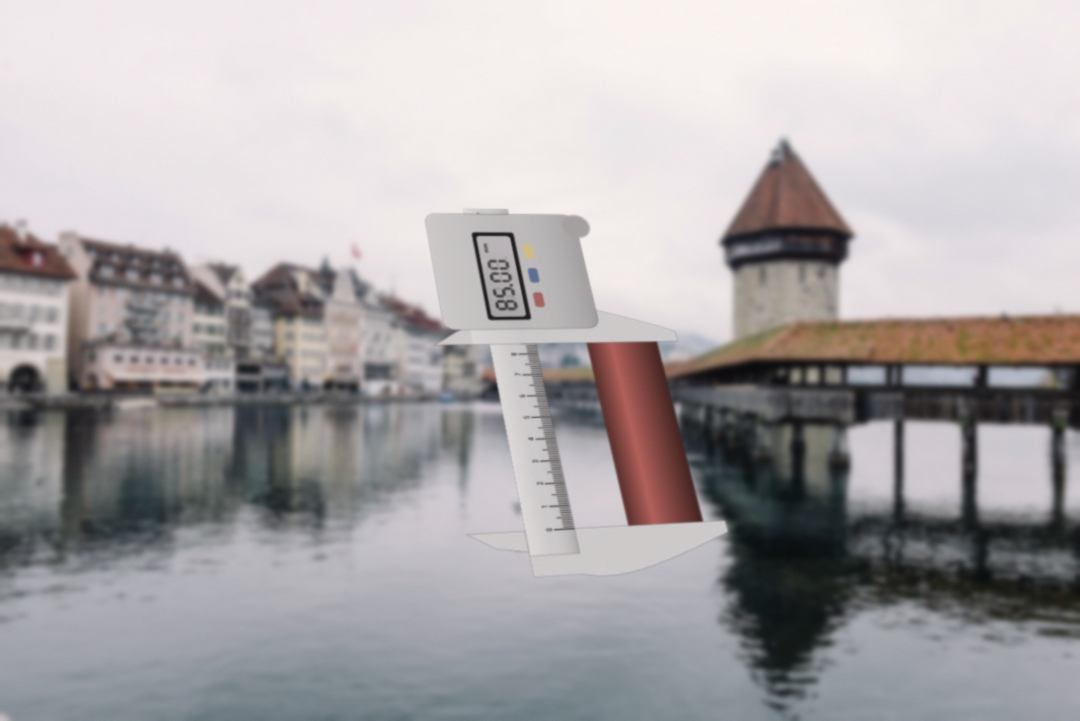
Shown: value=85.00 unit=mm
